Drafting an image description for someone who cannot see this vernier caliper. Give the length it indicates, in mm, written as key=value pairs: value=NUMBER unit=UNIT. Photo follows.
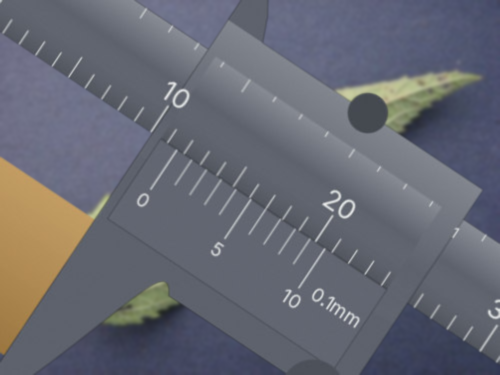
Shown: value=11.6 unit=mm
